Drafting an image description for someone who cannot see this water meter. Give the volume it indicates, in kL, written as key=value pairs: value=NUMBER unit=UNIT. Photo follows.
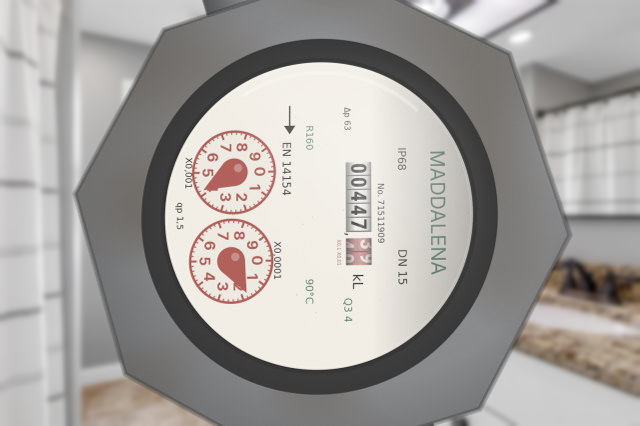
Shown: value=447.3941 unit=kL
